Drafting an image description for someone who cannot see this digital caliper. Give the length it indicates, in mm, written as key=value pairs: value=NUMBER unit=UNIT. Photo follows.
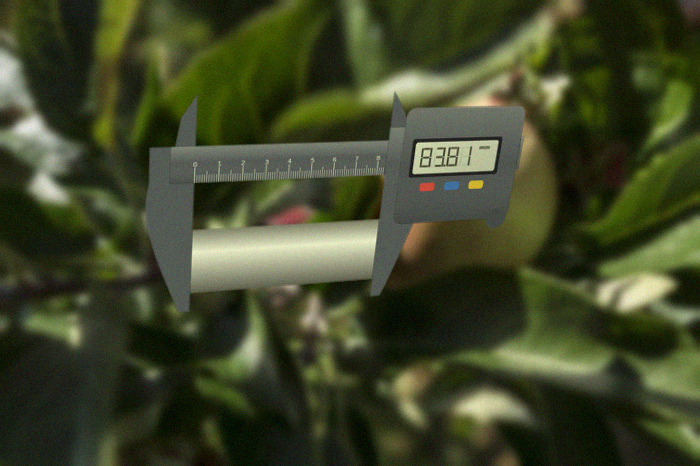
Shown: value=83.81 unit=mm
